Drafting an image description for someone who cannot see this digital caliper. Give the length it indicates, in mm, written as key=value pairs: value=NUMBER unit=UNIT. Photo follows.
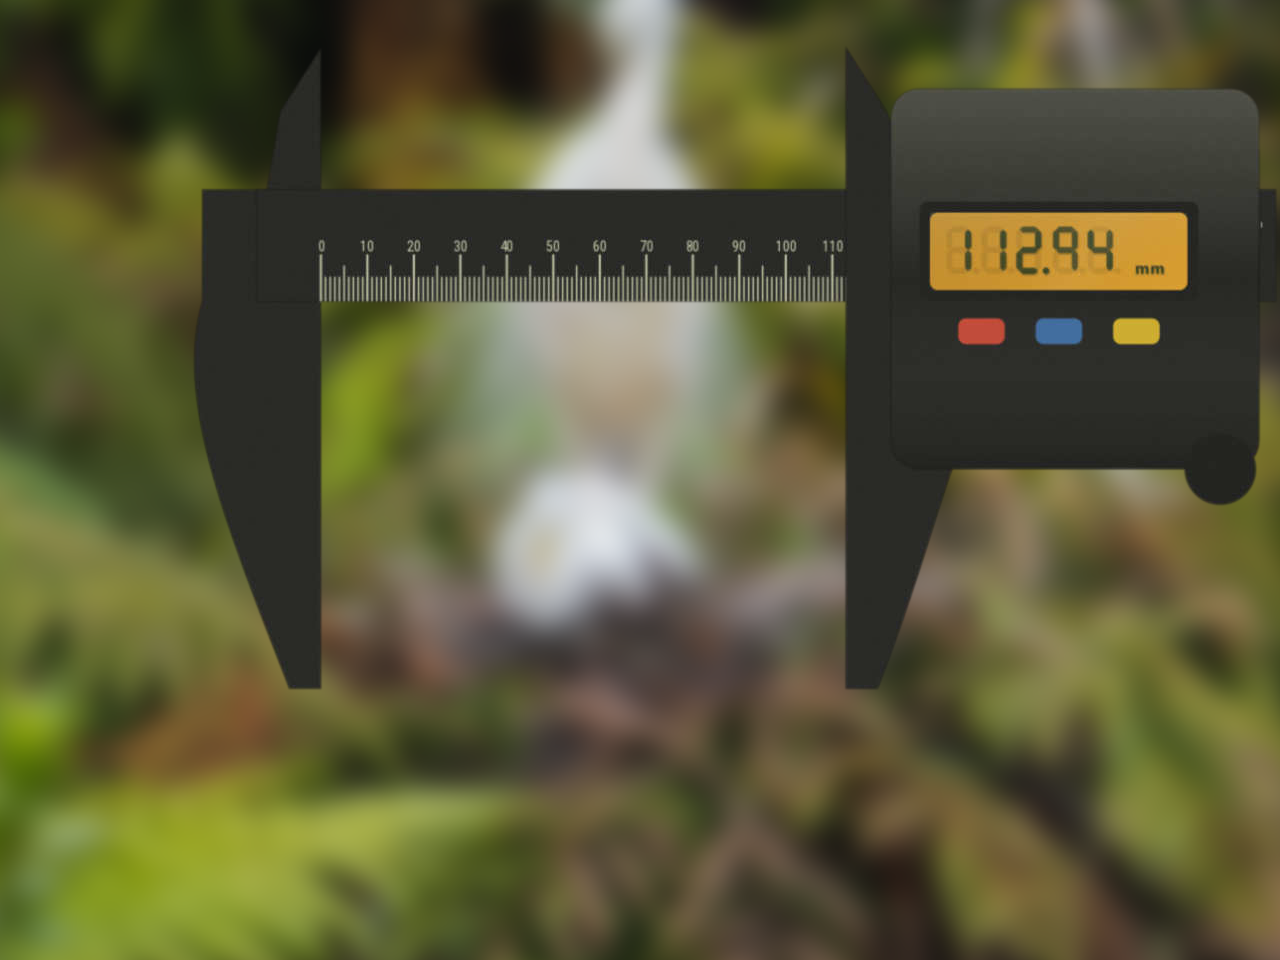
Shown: value=112.94 unit=mm
